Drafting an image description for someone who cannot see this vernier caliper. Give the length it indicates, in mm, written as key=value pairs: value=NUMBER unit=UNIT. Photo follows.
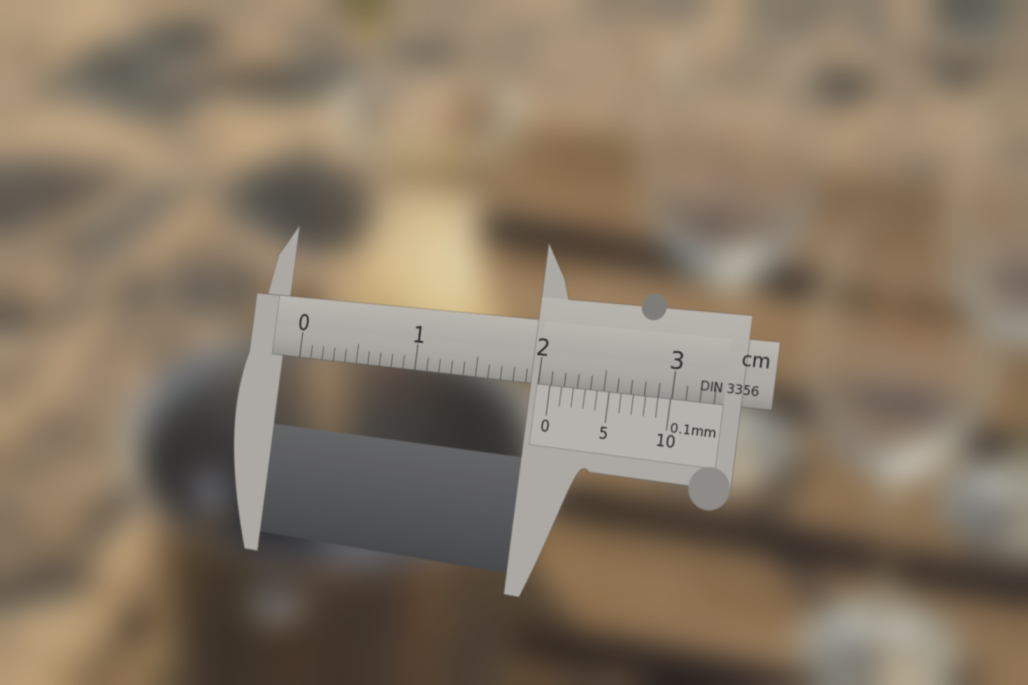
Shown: value=20.9 unit=mm
